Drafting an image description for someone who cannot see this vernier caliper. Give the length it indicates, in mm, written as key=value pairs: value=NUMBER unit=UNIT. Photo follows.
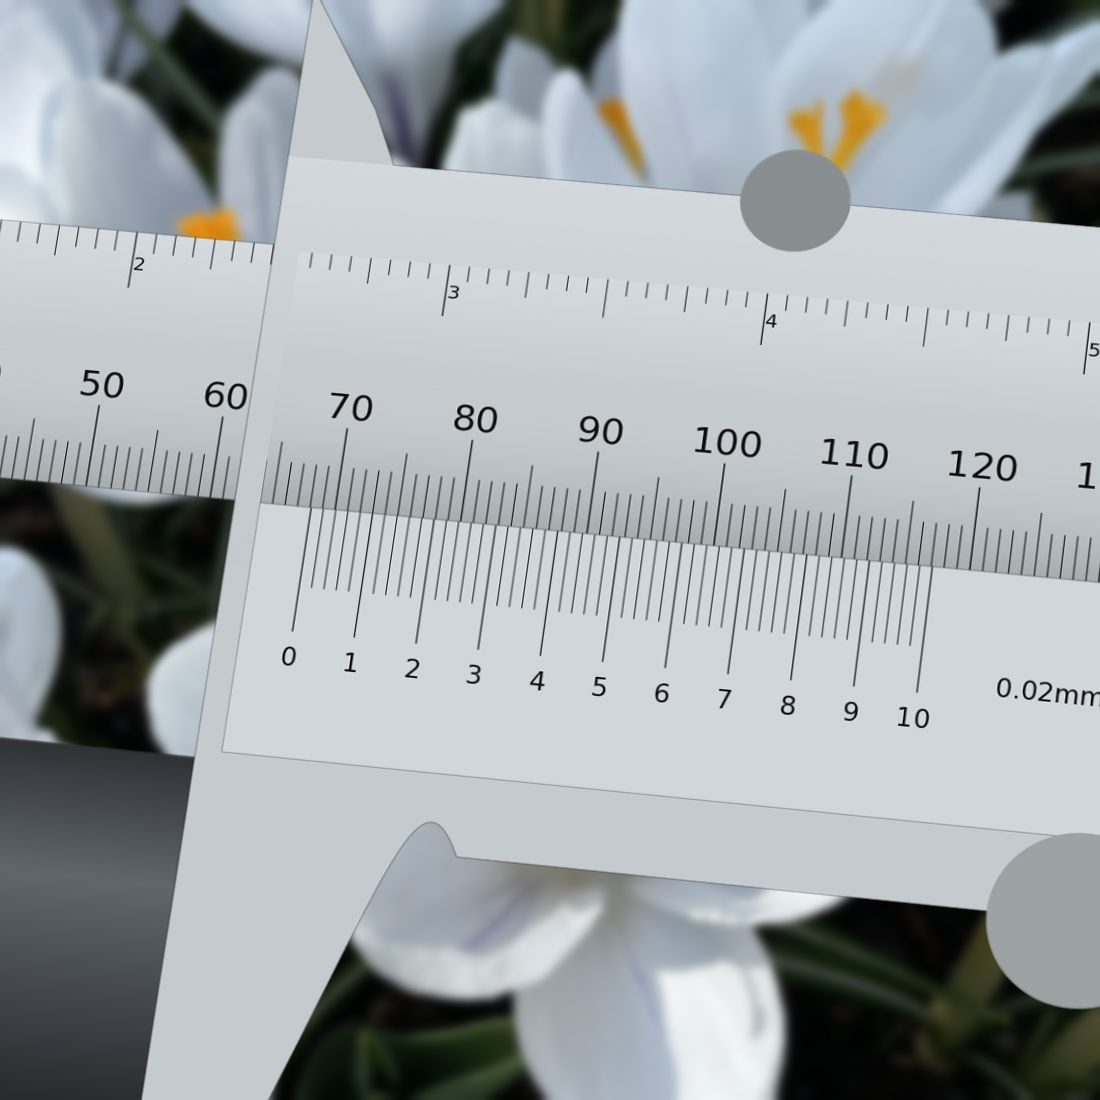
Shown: value=68.1 unit=mm
